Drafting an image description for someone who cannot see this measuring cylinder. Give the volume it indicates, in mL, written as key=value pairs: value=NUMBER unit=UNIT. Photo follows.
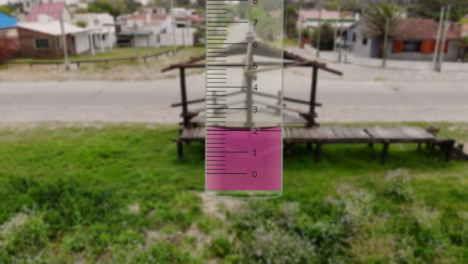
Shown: value=2 unit=mL
